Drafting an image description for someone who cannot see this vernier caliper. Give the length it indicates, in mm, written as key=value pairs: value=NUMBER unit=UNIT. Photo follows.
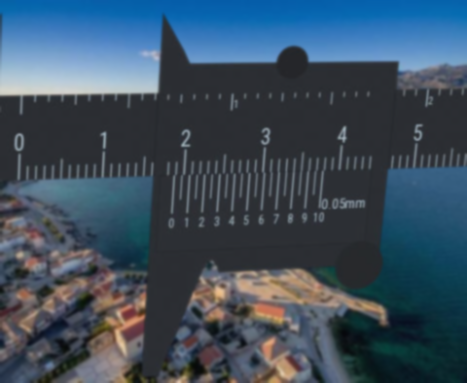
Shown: value=18.8 unit=mm
